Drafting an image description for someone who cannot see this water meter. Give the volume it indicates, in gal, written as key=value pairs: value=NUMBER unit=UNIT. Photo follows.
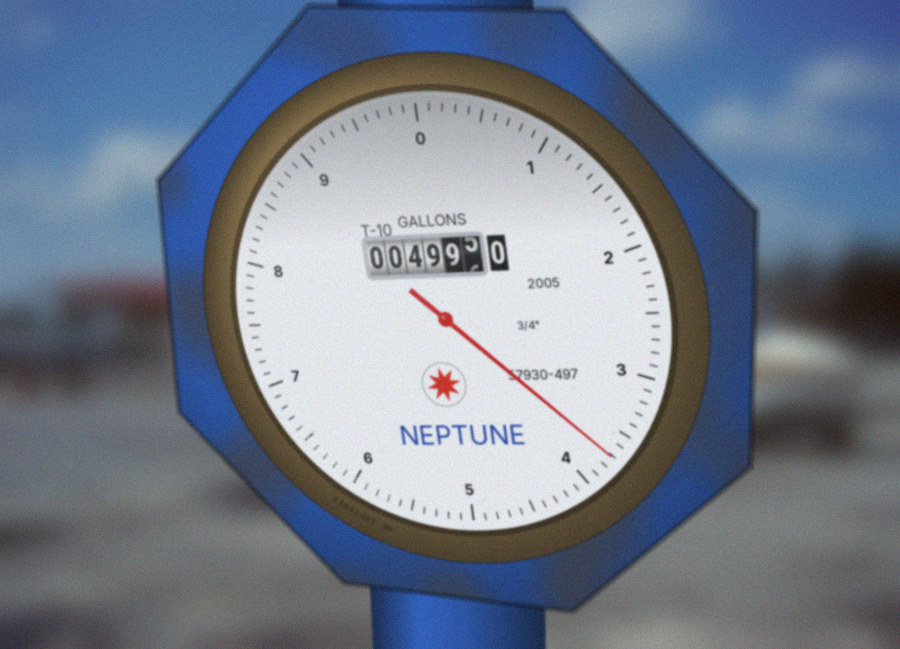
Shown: value=49953.7 unit=gal
